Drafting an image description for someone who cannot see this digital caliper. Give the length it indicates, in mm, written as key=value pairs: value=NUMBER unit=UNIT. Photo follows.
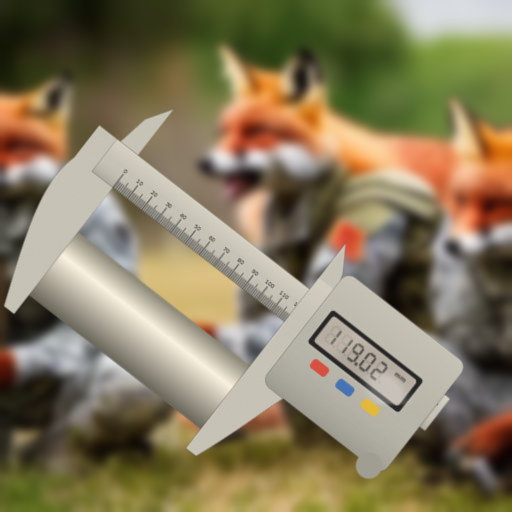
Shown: value=119.02 unit=mm
